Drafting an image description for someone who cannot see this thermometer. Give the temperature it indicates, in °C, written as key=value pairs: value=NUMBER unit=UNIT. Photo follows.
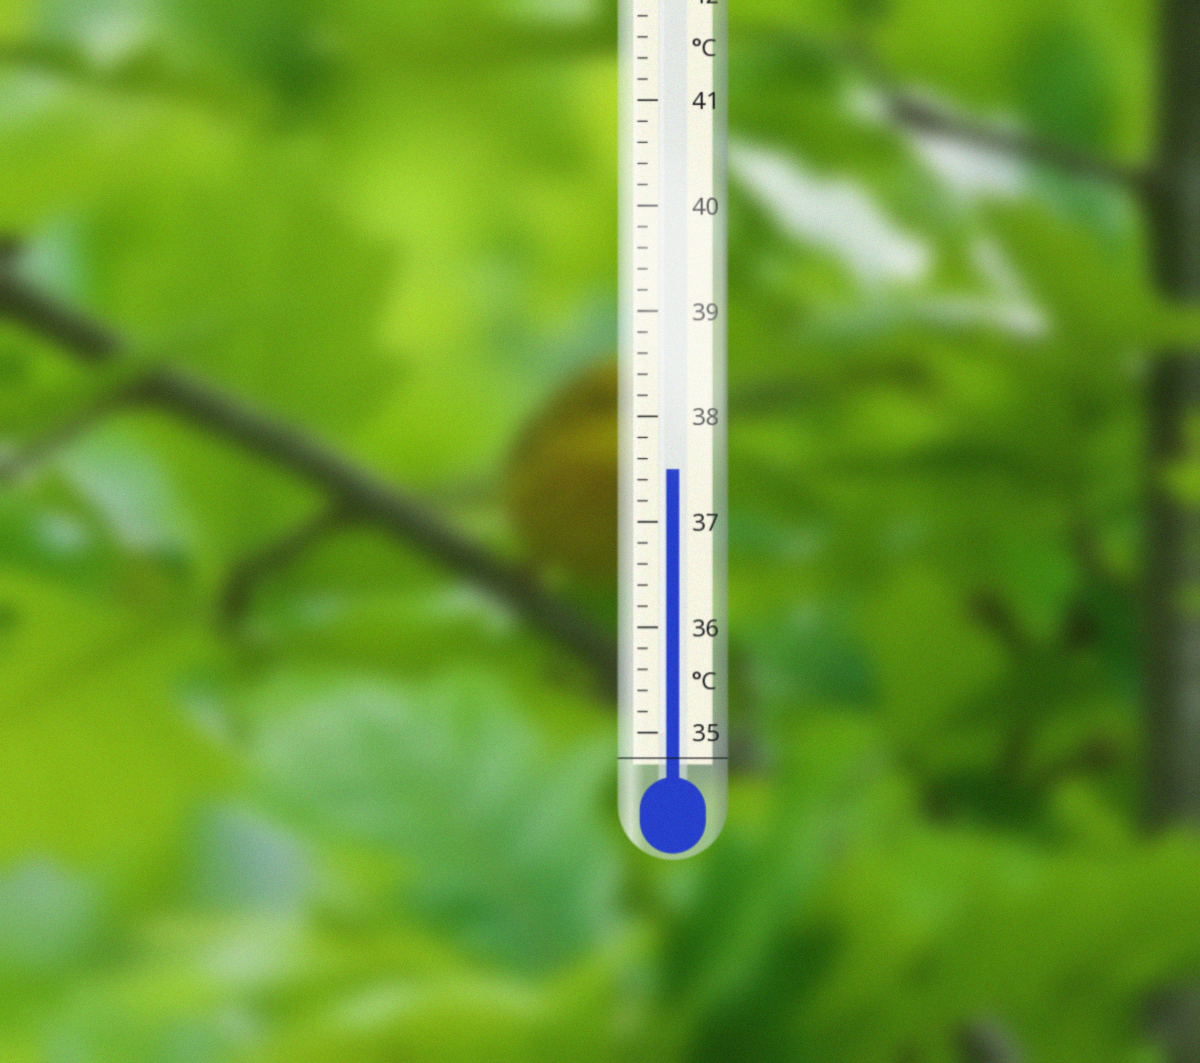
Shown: value=37.5 unit=°C
